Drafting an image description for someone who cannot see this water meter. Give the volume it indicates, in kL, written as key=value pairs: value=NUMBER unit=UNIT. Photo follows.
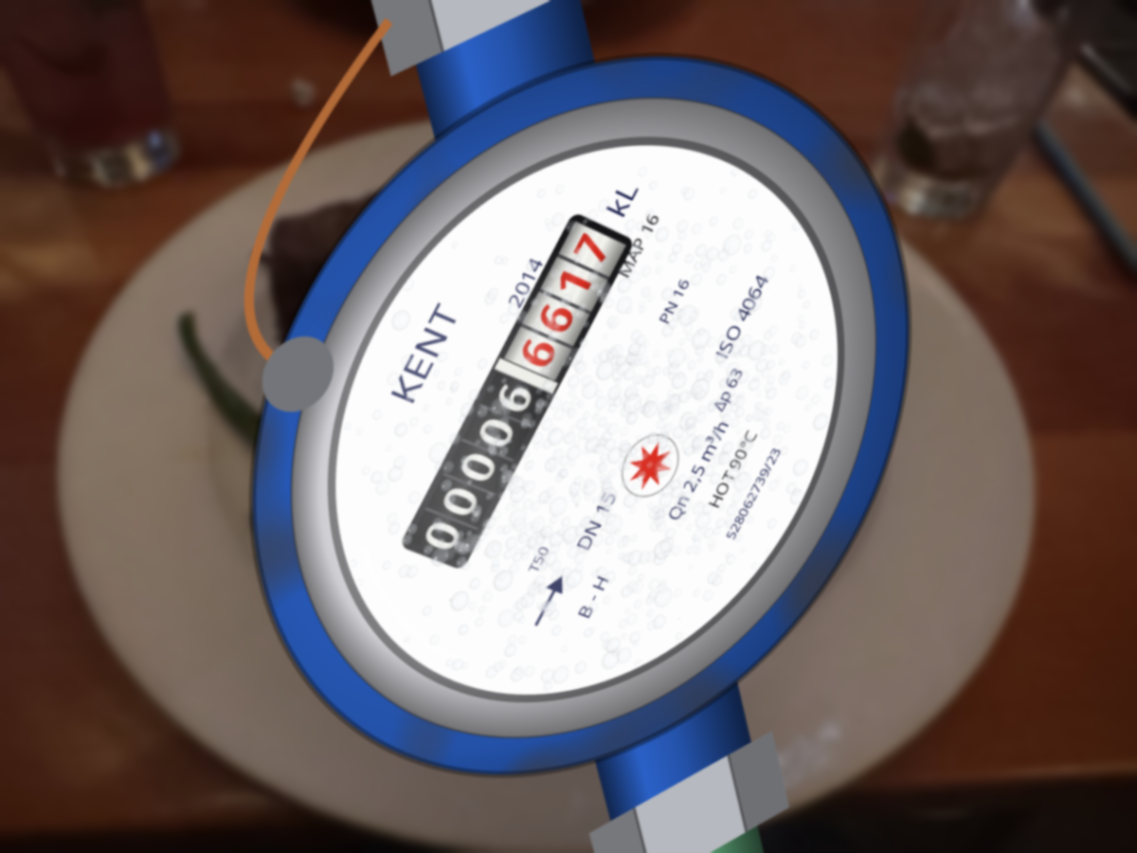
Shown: value=6.6617 unit=kL
